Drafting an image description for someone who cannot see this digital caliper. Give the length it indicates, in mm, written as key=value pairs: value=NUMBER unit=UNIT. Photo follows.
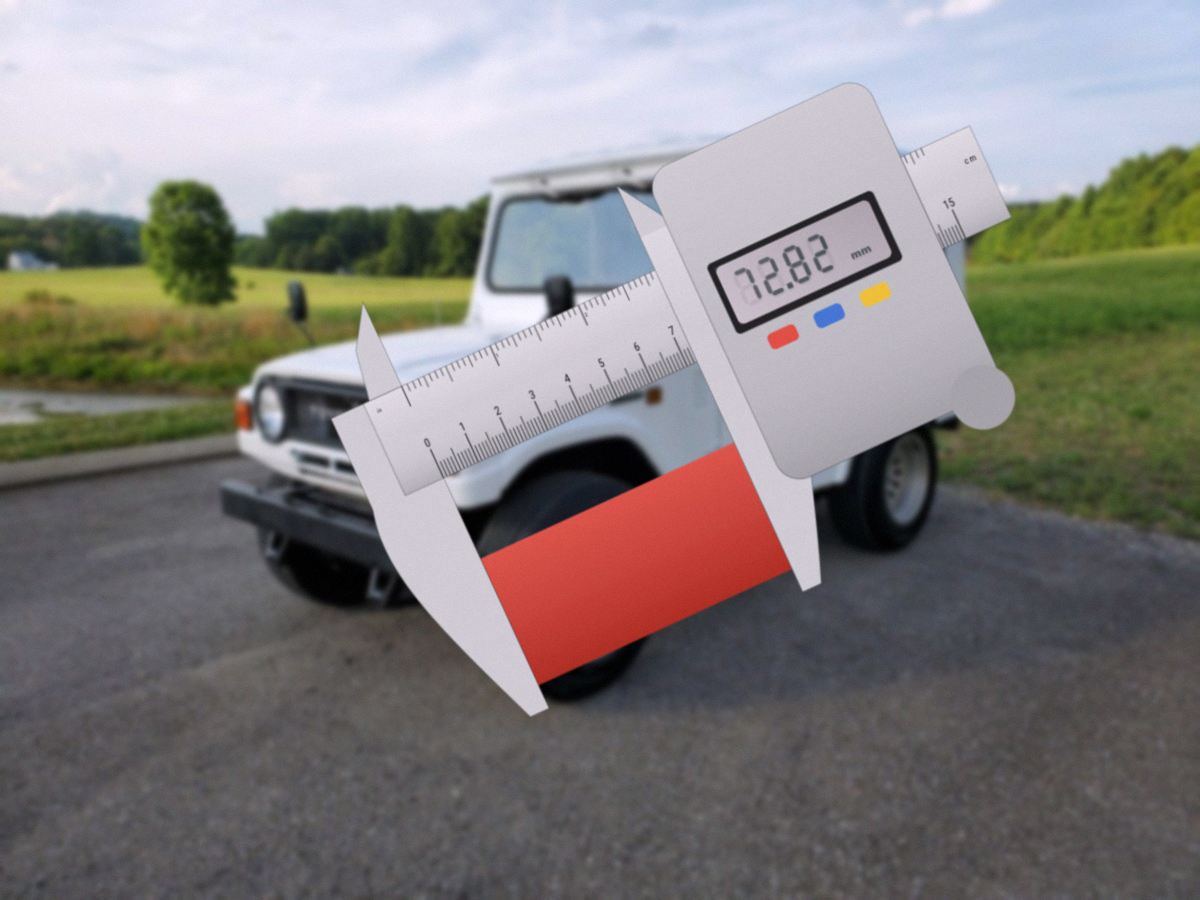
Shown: value=72.82 unit=mm
